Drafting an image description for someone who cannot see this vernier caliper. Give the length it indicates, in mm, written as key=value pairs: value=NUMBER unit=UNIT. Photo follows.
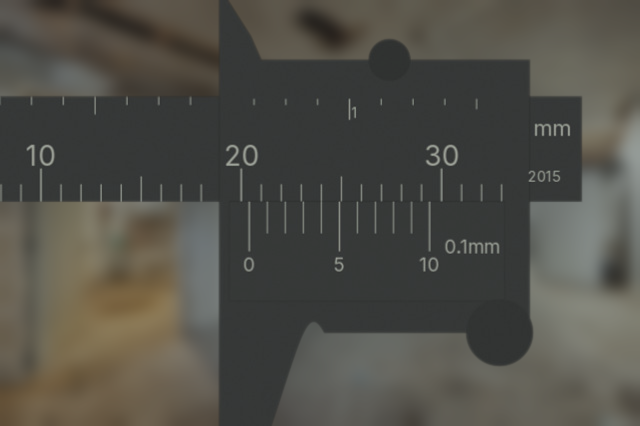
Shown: value=20.4 unit=mm
